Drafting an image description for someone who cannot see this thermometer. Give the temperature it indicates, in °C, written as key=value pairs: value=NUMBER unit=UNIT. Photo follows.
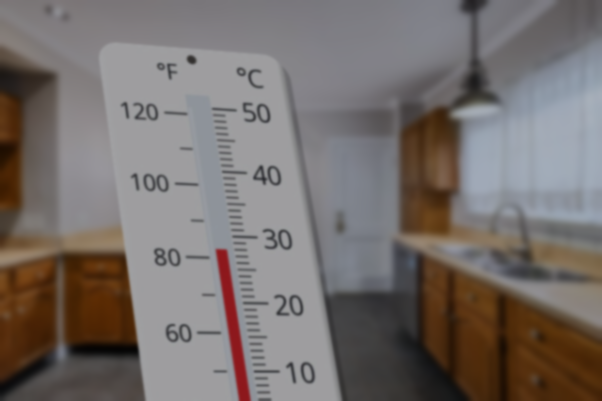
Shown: value=28 unit=°C
